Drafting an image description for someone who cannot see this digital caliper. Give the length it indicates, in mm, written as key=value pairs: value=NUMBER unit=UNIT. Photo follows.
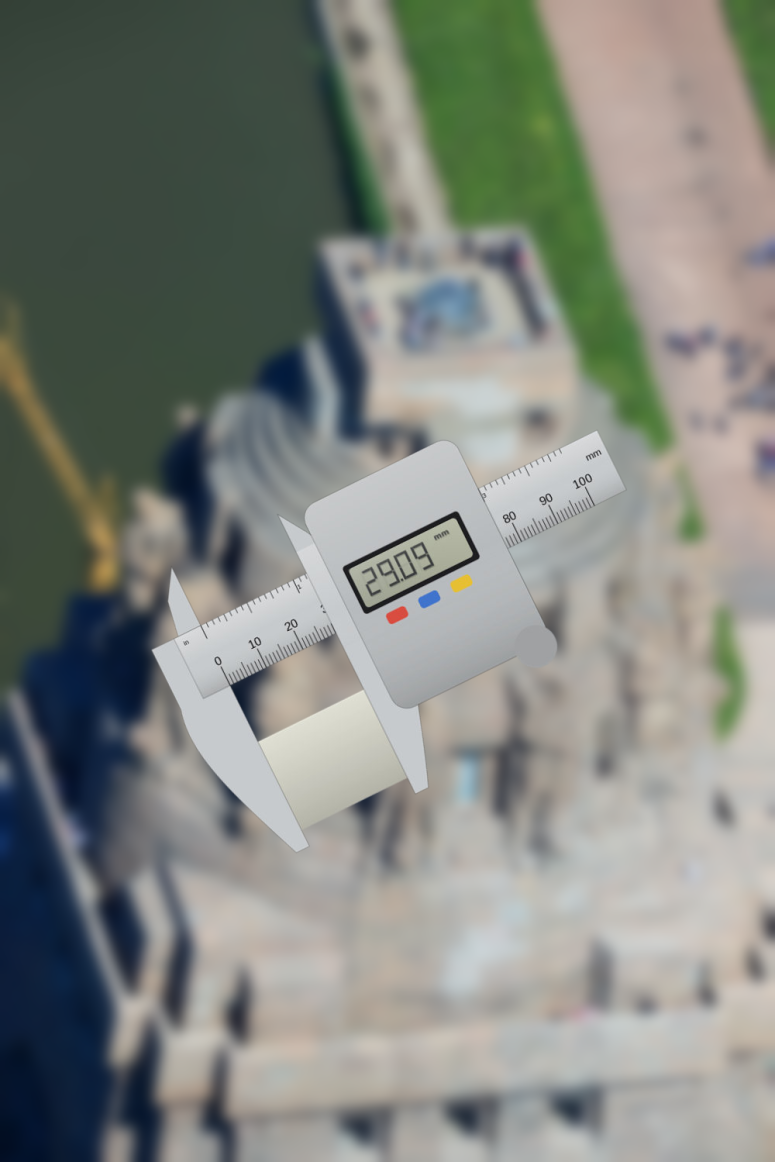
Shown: value=29.09 unit=mm
